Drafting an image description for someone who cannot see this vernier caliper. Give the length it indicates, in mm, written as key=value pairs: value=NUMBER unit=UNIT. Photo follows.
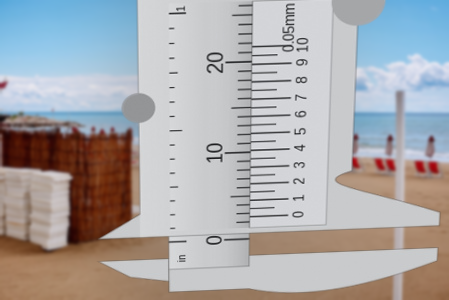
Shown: value=2.6 unit=mm
